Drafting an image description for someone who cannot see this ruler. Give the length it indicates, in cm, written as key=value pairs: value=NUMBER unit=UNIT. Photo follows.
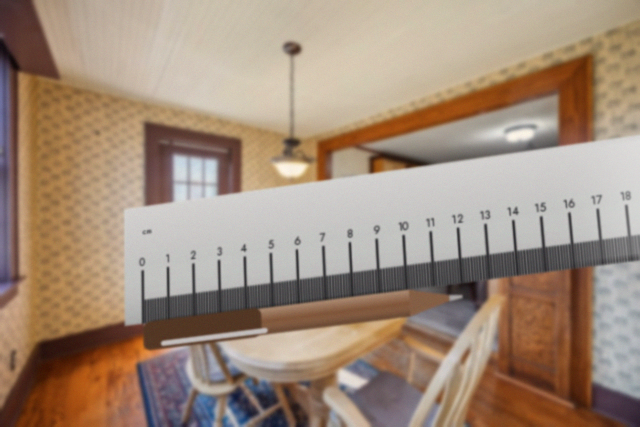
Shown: value=12 unit=cm
